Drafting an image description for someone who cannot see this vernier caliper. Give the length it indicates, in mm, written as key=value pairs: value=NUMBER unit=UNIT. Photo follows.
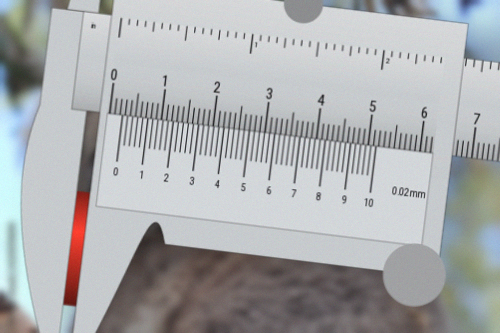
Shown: value=2.5 unit=mm
